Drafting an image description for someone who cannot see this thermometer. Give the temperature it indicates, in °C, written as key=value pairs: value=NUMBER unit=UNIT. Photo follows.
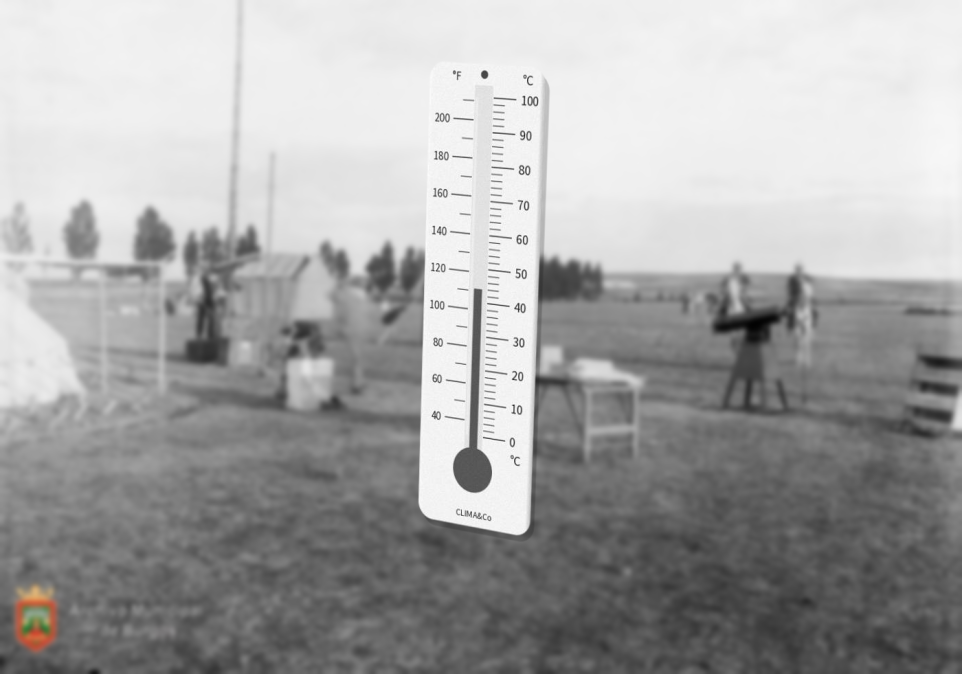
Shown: value=44 unit=°C
